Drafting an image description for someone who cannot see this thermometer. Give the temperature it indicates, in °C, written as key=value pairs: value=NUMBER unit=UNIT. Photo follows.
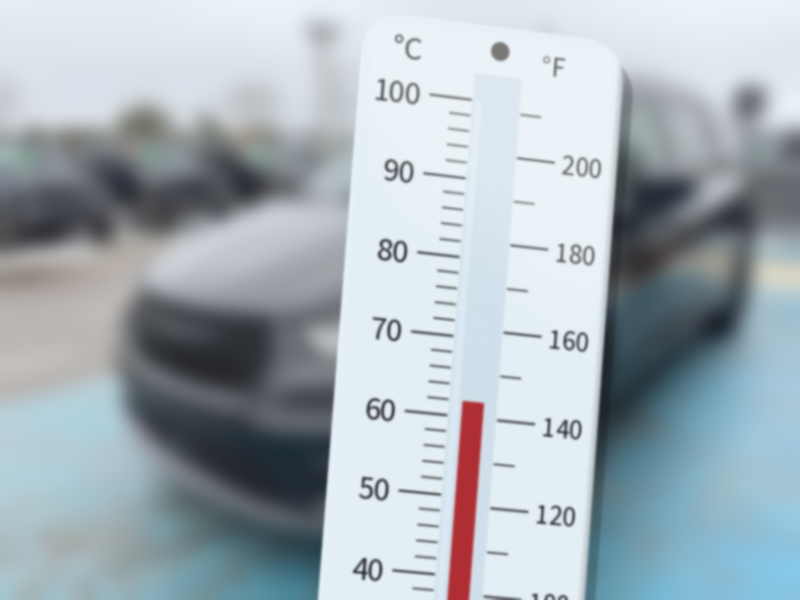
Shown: value=62 unit=°C
